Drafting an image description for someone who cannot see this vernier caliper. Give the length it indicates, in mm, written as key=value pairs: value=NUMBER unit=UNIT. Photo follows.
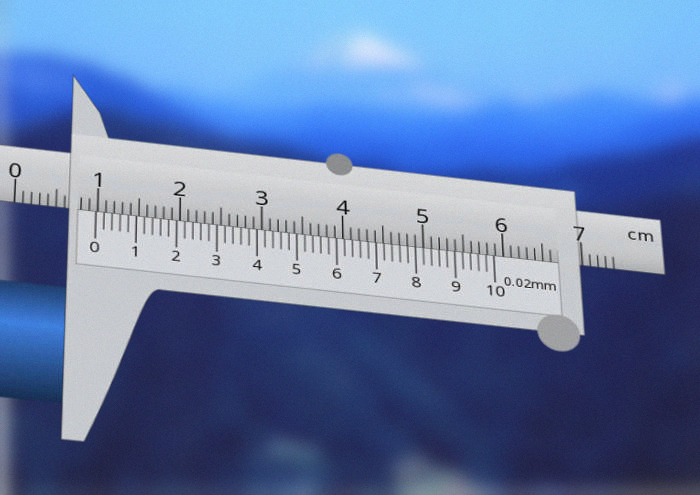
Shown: value=9.8 unit=mm
